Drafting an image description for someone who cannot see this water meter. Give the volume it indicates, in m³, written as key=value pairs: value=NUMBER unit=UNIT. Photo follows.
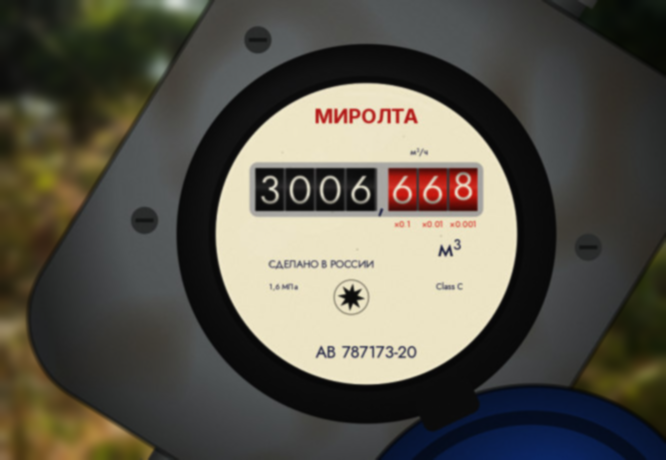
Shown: value=3006.668 unit=m³
